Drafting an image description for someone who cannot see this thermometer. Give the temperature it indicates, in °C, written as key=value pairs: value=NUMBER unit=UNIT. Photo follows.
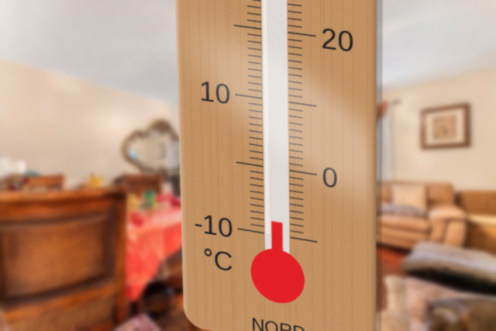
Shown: value=-8 unit=°C
